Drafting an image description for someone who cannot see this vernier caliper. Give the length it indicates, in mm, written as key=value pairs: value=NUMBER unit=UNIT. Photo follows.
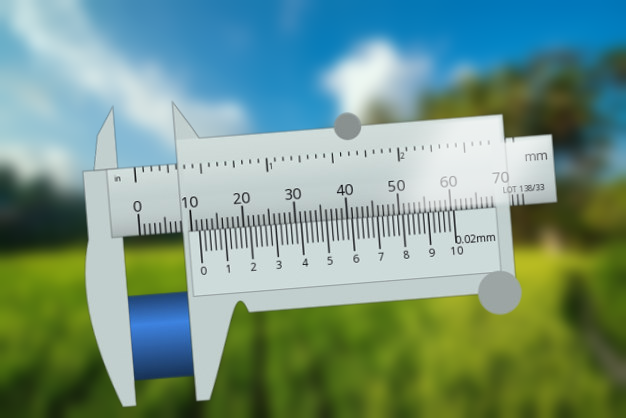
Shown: value=11.5 unit=mm
